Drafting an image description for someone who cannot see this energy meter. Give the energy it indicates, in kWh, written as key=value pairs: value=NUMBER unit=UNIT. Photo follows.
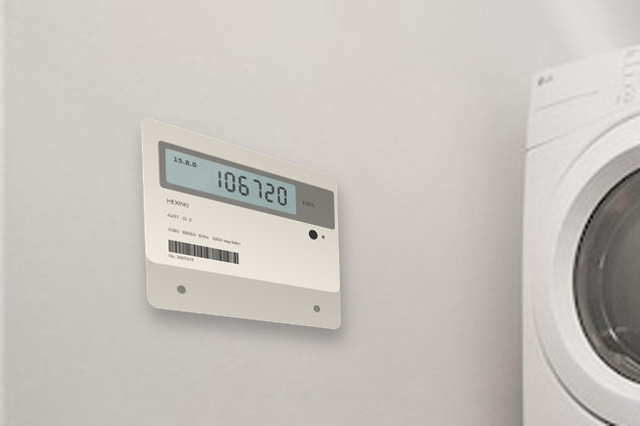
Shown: value=106720 unit=kWh
